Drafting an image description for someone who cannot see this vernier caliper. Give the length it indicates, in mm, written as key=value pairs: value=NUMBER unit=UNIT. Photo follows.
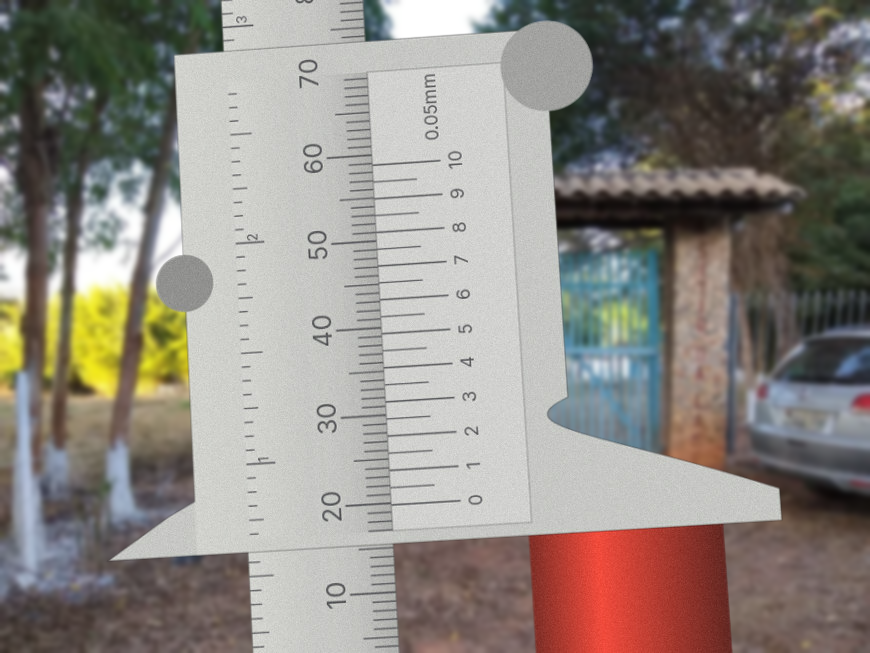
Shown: value=19.8 unit=mm
